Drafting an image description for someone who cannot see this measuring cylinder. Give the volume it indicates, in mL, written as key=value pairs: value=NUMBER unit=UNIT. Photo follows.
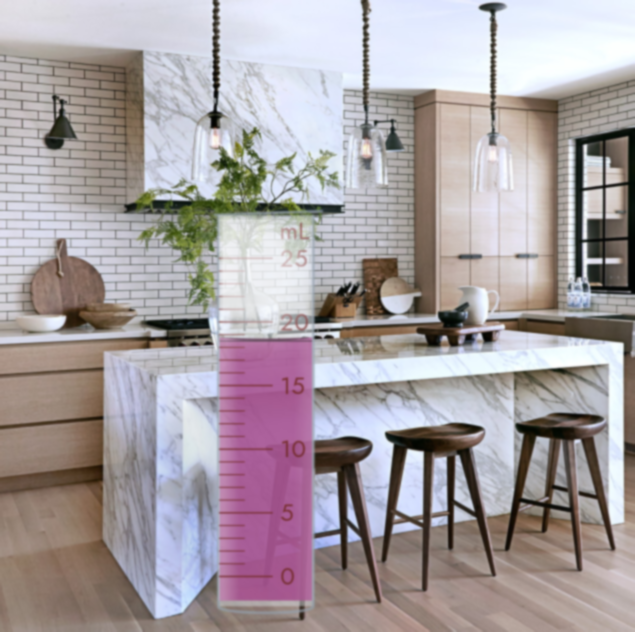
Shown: value=18.5 unit=mL
